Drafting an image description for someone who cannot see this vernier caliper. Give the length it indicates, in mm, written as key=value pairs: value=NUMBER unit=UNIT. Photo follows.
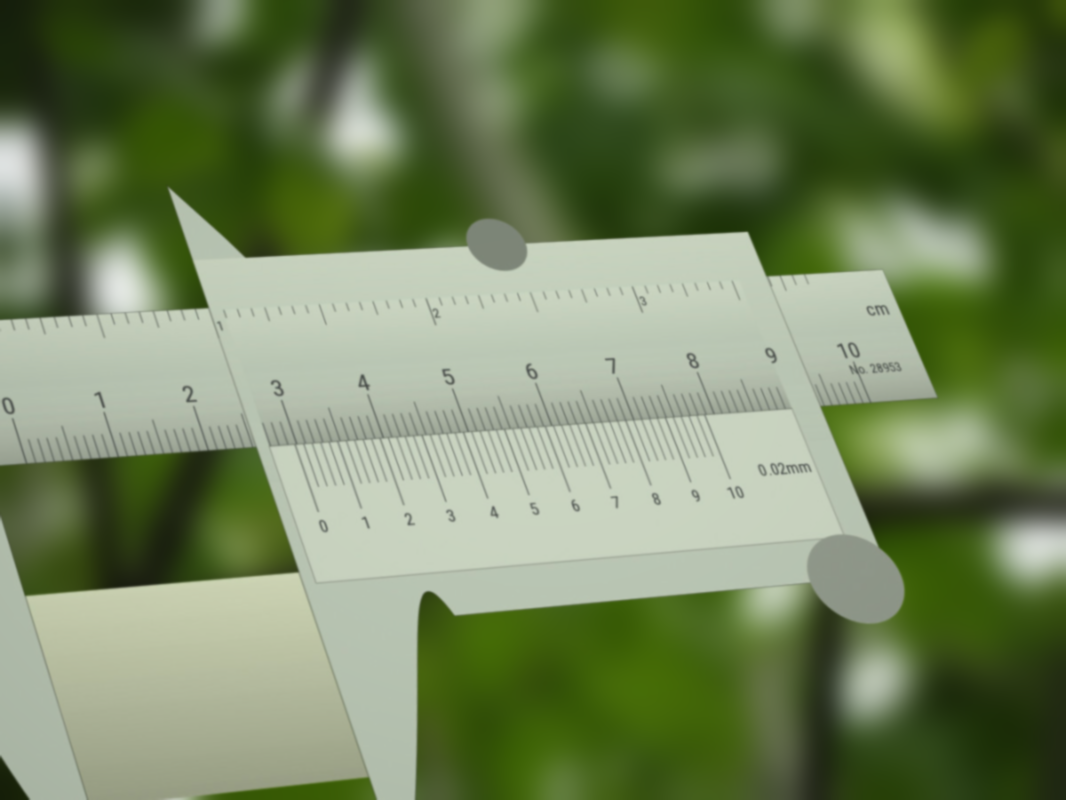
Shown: value=29.8 unit=mm
